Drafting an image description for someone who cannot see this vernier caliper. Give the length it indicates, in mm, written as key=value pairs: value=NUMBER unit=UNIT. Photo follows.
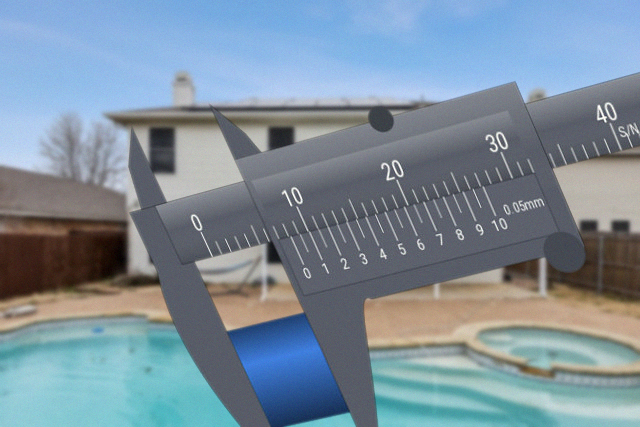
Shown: value=8.2 unit=mm
